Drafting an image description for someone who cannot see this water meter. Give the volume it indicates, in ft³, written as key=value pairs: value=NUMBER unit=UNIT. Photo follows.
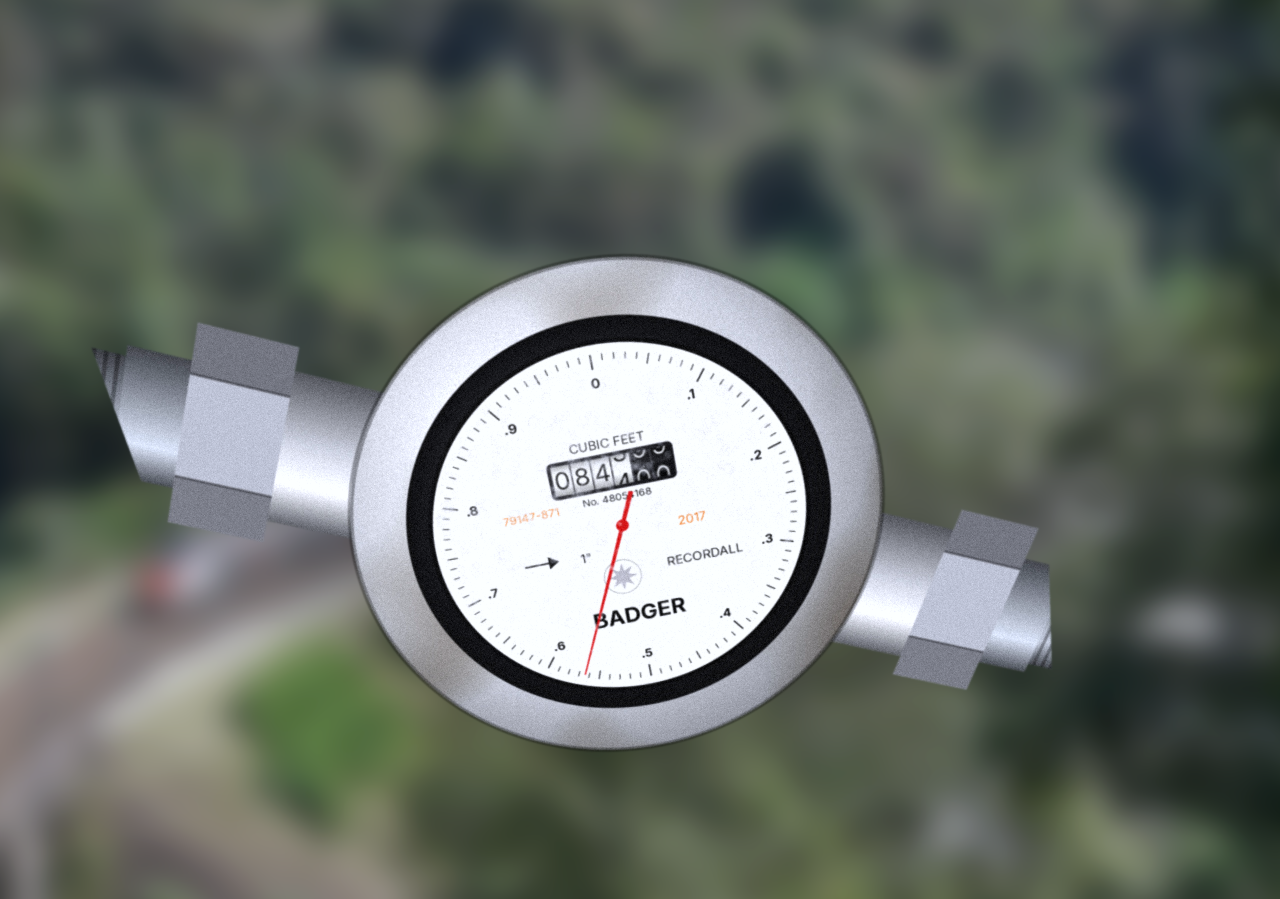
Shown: value=84399.56 unit=ft³
